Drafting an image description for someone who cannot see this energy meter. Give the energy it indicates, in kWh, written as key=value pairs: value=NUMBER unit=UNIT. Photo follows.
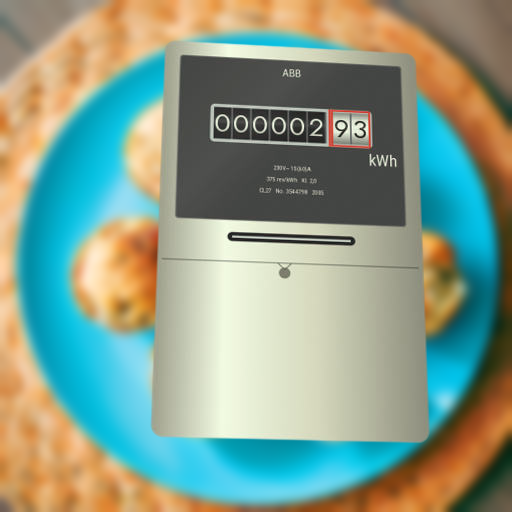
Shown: value=2.93 unit=kWh
